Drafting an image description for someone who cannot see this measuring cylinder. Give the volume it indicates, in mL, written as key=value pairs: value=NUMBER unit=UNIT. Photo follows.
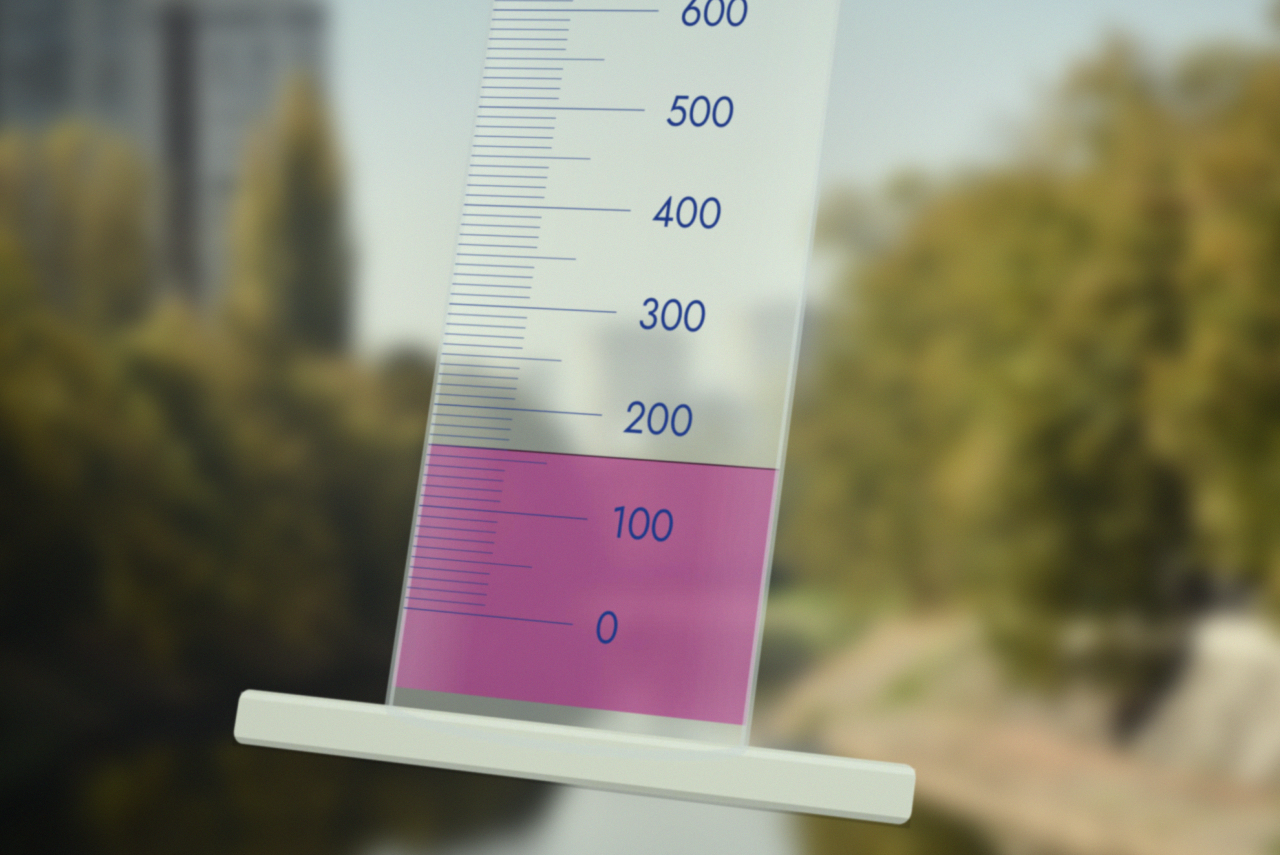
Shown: value=160 unit=mL
